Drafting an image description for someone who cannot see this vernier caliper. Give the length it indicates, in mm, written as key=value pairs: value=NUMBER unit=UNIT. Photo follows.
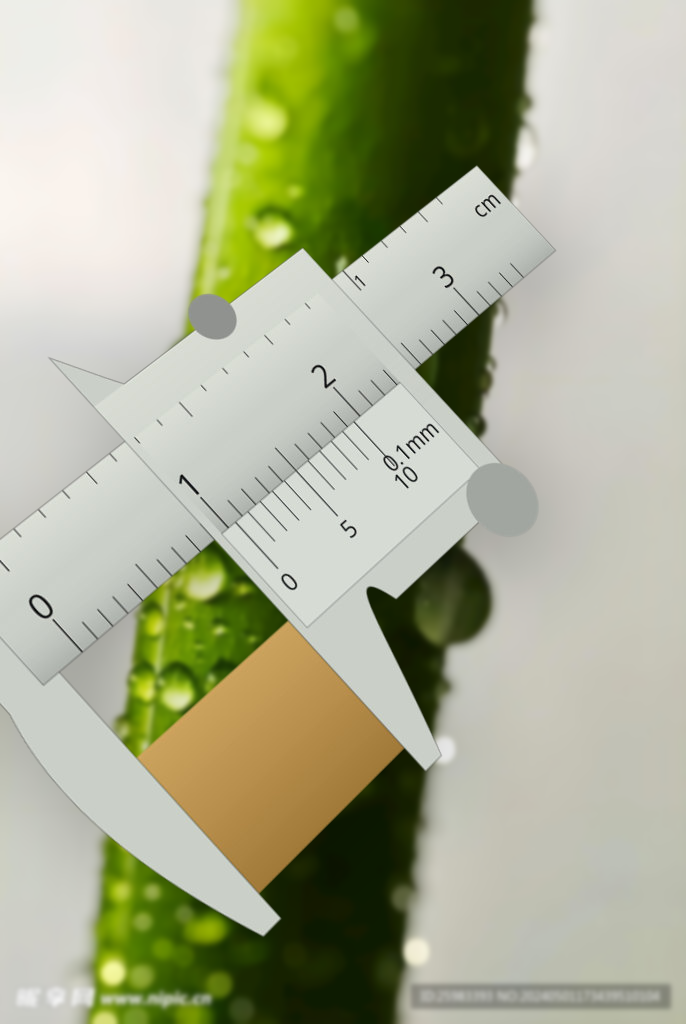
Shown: value=10.5 unit=mm
